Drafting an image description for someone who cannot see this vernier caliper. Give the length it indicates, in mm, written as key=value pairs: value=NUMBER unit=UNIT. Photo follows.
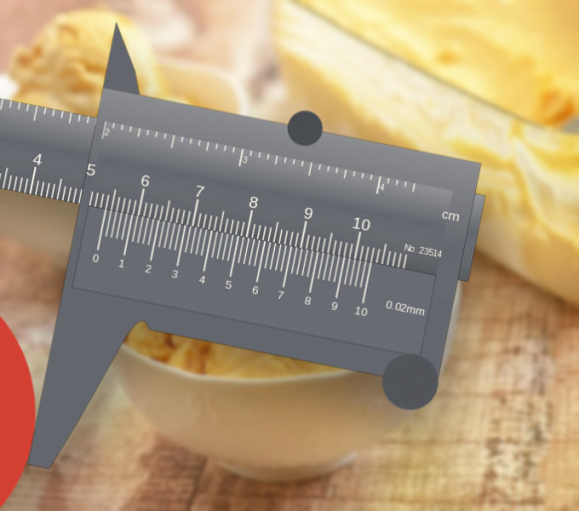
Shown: value=54.0 unit=mm
